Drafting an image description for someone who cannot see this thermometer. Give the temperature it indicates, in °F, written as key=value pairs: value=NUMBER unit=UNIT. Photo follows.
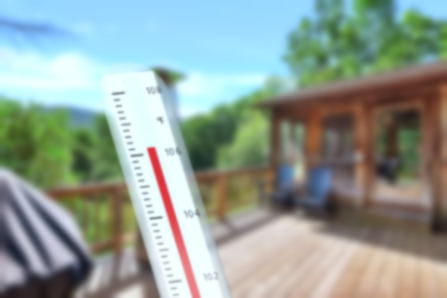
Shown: value=106.2 unit=°F
